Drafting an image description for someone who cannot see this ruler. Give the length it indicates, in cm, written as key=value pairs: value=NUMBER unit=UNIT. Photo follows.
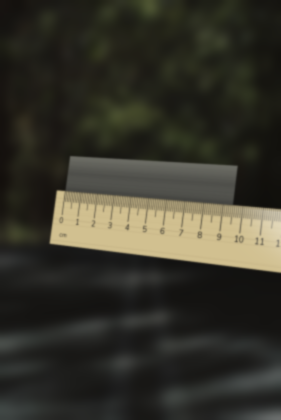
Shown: value=9.5 unit=cm
